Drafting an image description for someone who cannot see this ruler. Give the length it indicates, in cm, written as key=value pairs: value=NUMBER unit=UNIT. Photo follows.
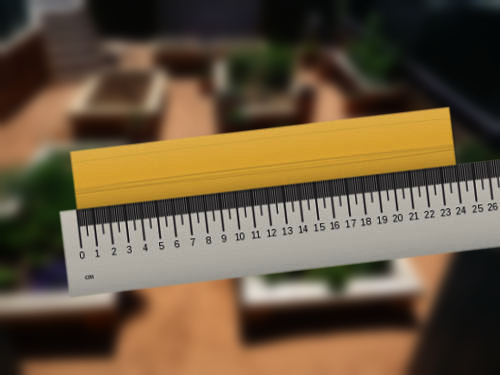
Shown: value=24 unit=cm
